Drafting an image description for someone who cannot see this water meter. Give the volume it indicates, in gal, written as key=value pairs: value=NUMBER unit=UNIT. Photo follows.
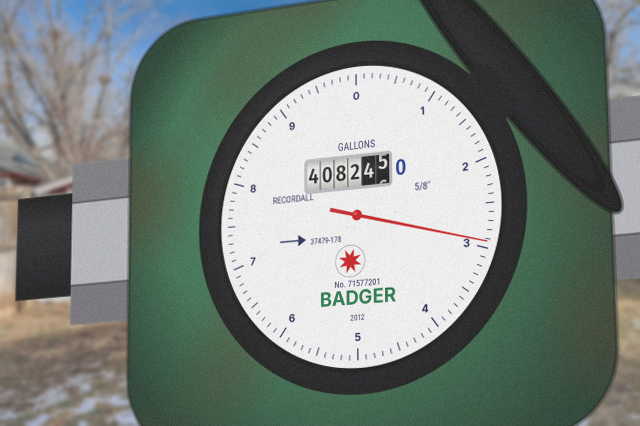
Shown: value=4082452.9 unit=gal
